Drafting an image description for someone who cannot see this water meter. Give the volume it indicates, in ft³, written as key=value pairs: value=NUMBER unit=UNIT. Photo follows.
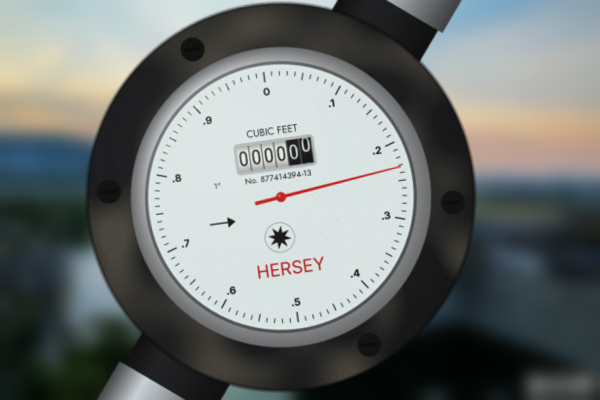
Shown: value=0.23 unit=ft³
